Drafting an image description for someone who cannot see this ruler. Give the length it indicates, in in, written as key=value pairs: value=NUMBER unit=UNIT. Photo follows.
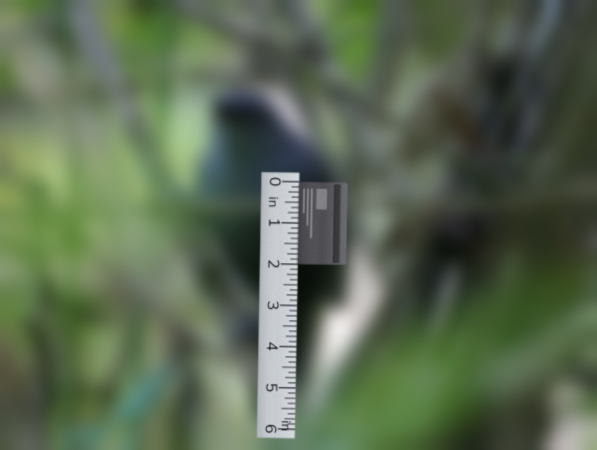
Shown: value=2 unit=in
